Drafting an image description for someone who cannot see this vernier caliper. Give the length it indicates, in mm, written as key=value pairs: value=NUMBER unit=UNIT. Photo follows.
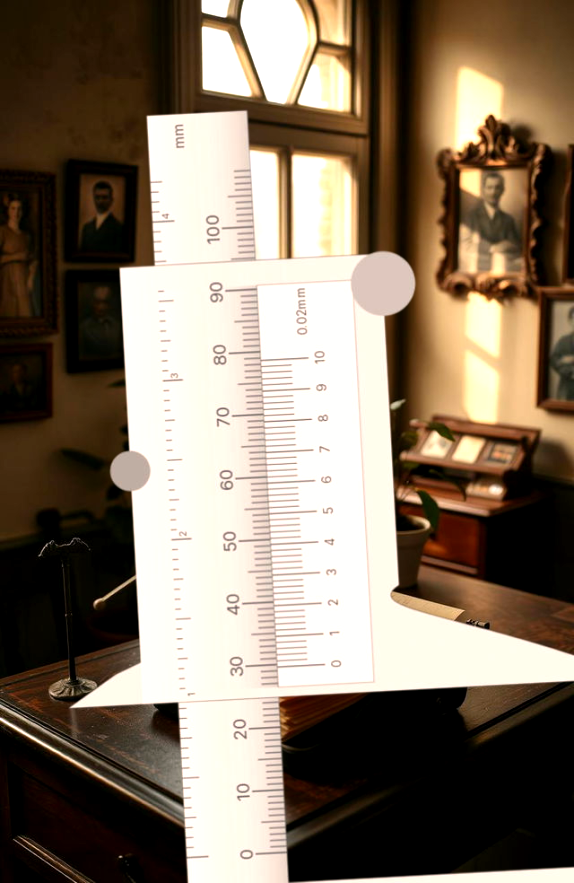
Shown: value=29.6 unit=mm
